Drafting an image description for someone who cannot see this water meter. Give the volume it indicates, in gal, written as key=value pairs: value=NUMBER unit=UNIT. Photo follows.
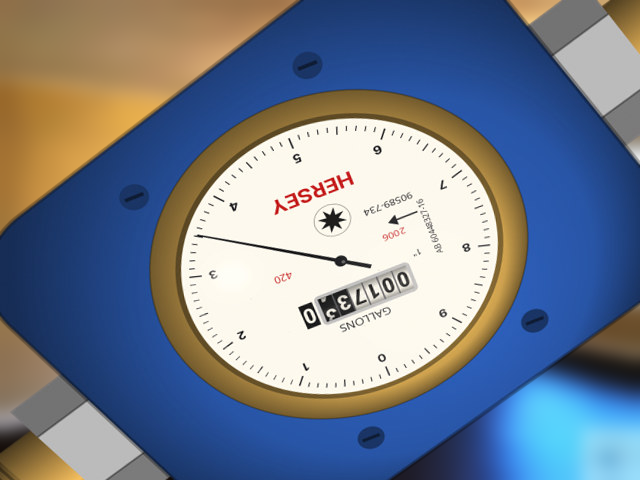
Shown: value=17333.5 unit=gal
